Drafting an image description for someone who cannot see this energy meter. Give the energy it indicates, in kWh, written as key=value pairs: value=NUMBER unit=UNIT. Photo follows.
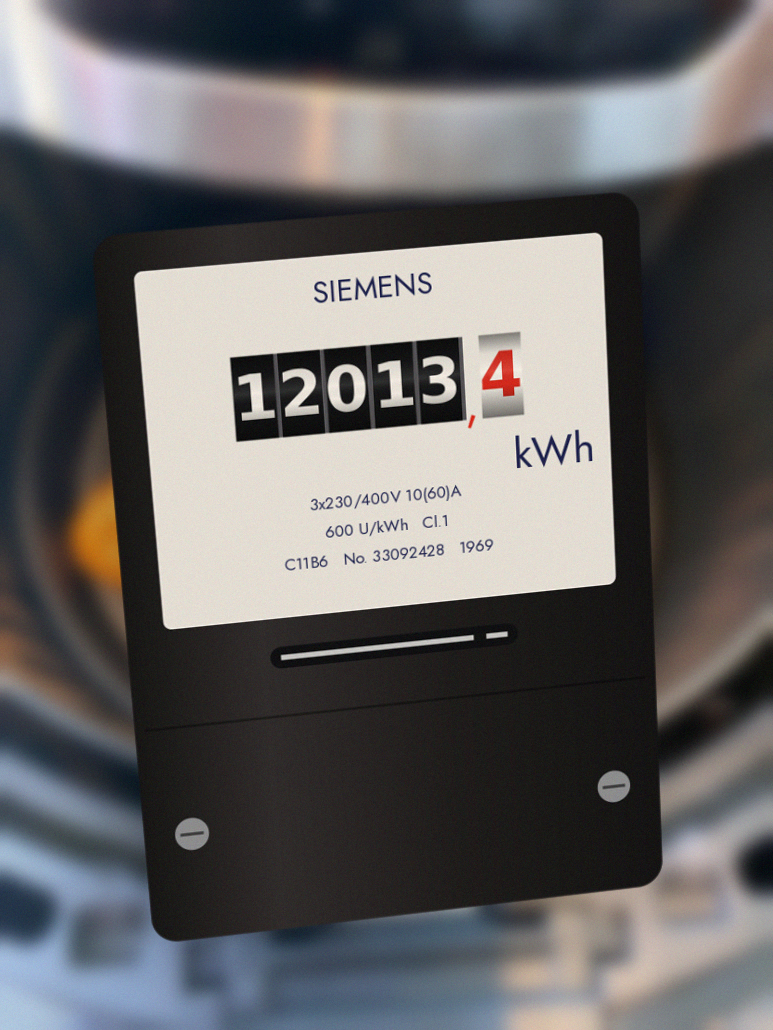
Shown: value=12013.4 unit=kWh
